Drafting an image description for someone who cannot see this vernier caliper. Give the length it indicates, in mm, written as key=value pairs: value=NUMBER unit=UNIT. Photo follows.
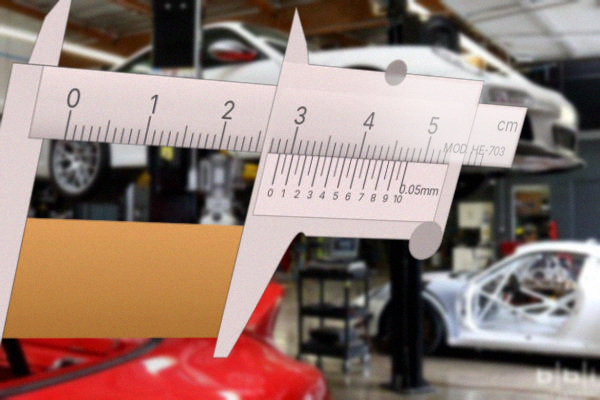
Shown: value=28.4 unit=mm
